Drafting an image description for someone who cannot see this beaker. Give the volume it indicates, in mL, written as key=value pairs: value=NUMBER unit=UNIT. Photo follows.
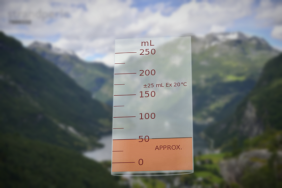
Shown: value=50 unit=mL
